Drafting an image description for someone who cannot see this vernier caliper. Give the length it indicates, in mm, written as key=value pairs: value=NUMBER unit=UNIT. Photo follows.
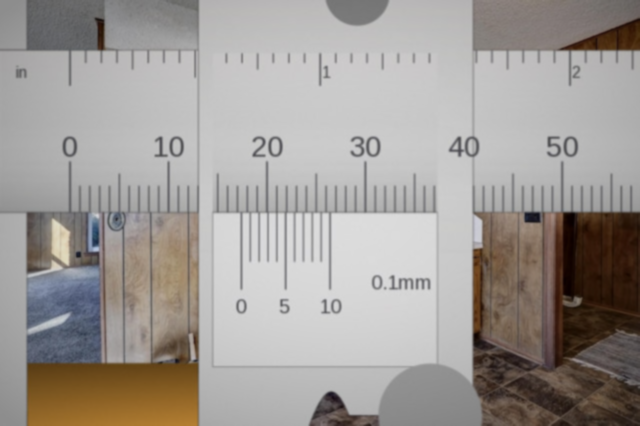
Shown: value=17.4 unit=mm
